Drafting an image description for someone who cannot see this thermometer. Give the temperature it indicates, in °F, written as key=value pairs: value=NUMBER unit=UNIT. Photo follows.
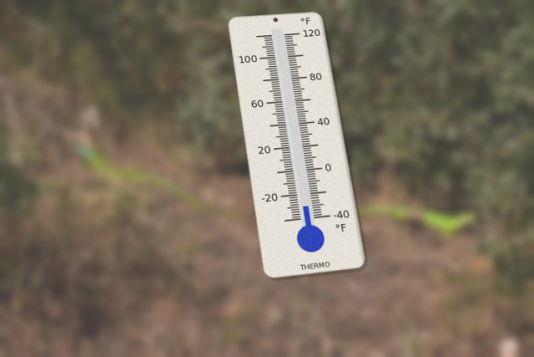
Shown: value=-30 unit=°F
